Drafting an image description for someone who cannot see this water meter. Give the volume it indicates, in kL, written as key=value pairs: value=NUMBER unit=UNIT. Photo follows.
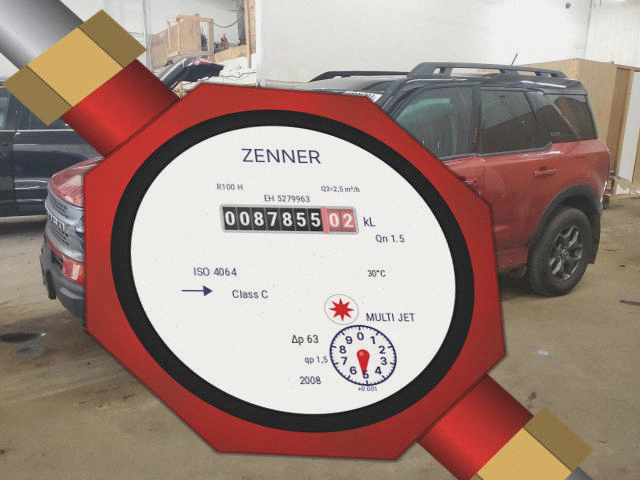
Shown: value=87855.025 unit=kL
